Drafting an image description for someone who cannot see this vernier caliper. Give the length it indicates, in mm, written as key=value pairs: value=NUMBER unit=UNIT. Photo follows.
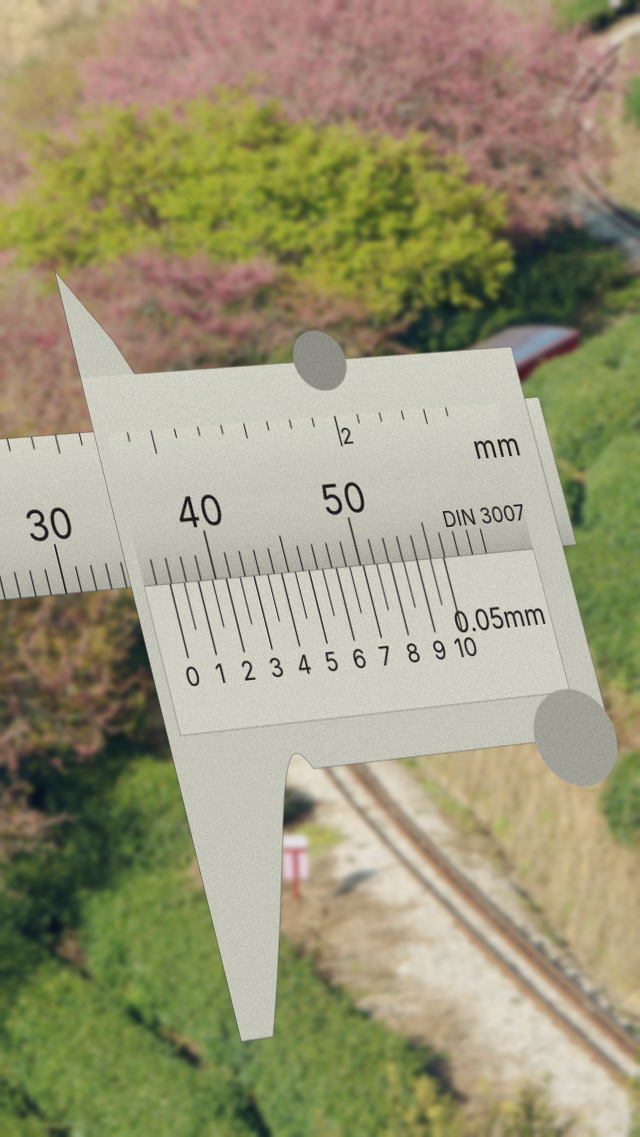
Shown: value=36.9 unit=mm
